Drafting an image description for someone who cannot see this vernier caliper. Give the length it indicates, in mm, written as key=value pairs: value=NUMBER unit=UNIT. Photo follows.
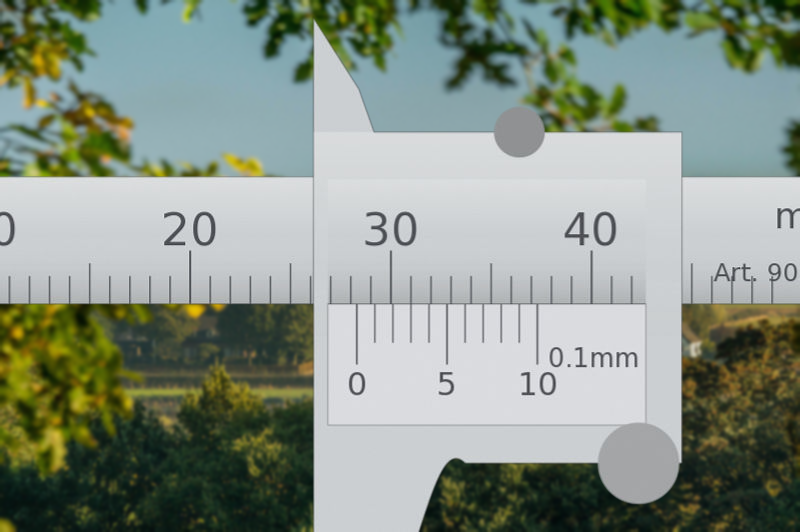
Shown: value=28.3 unit=mm
